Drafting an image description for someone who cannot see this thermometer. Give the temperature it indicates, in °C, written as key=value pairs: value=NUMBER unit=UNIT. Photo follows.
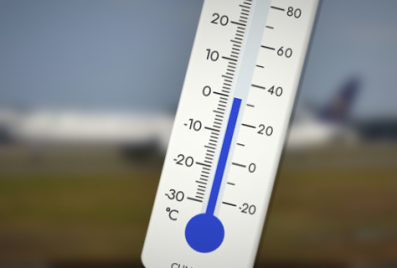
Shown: value=0 unit=°C
